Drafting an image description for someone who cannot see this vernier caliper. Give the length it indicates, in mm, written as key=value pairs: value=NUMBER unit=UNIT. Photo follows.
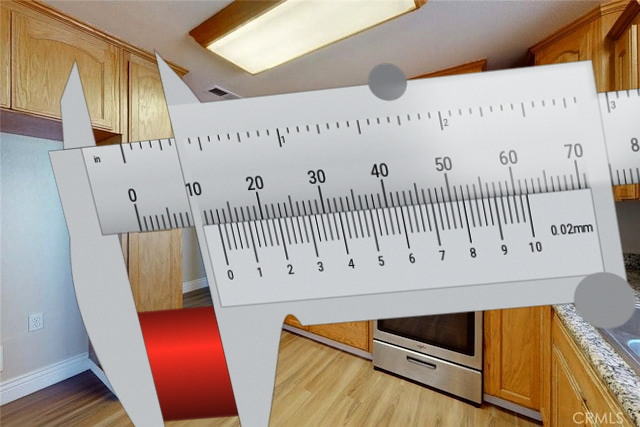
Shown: value=12.8 unit=mm
